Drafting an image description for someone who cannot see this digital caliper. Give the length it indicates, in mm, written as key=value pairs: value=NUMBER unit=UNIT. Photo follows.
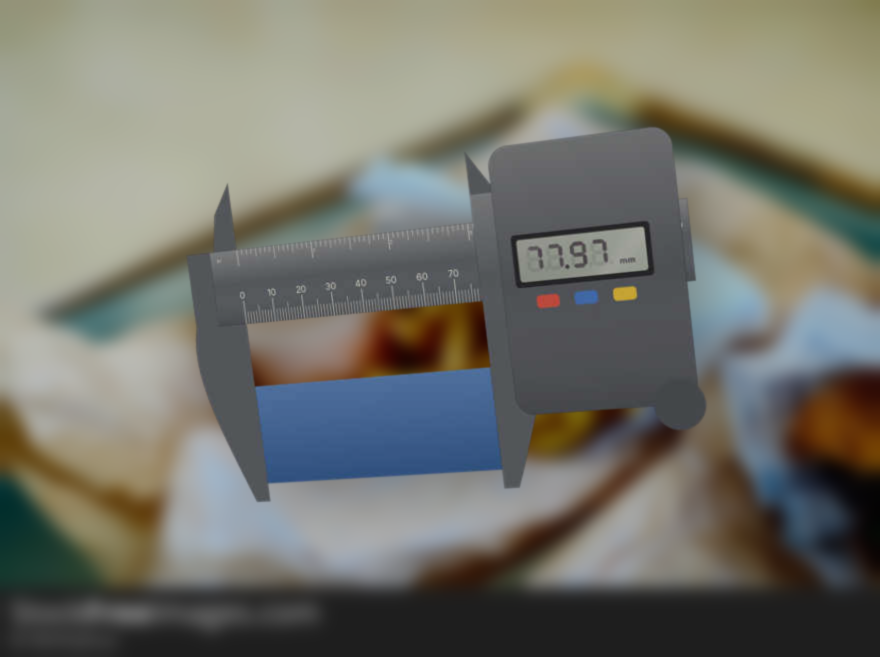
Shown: value=77.97 unit=mm
